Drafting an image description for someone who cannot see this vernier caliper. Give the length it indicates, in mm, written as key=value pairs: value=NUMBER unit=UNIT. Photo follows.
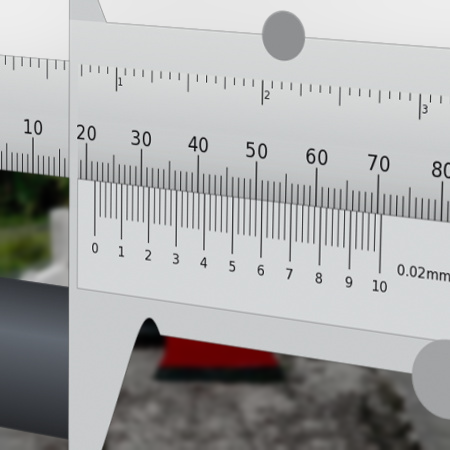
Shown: value=21.6 unit=mm
